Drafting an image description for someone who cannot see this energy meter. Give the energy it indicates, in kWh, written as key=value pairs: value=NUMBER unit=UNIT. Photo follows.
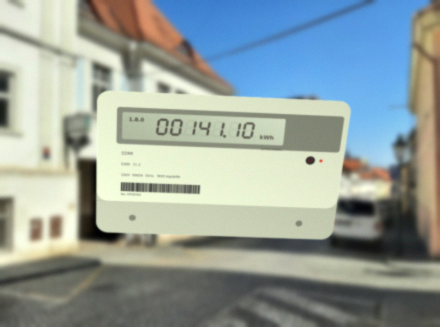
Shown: value=141.10 unit=kWh
